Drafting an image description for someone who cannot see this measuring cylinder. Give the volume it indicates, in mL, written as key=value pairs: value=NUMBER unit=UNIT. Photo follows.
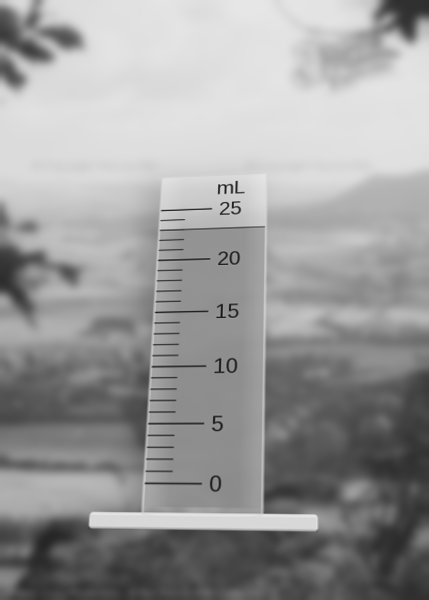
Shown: value=23 unit=mL
